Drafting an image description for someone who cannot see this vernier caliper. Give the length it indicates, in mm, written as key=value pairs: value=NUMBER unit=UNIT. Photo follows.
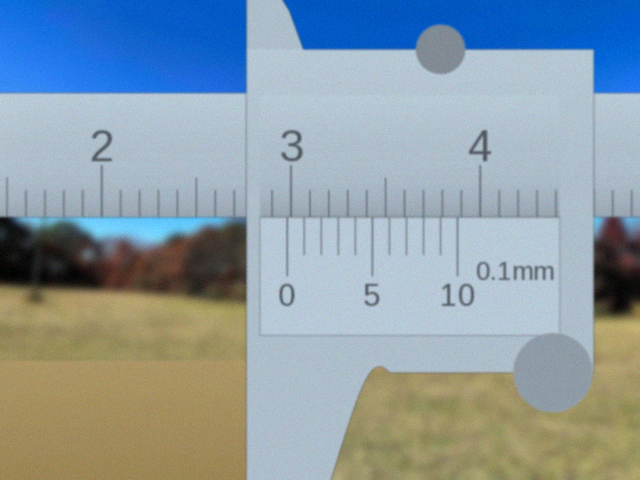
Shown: value=29.8 unit=mm
